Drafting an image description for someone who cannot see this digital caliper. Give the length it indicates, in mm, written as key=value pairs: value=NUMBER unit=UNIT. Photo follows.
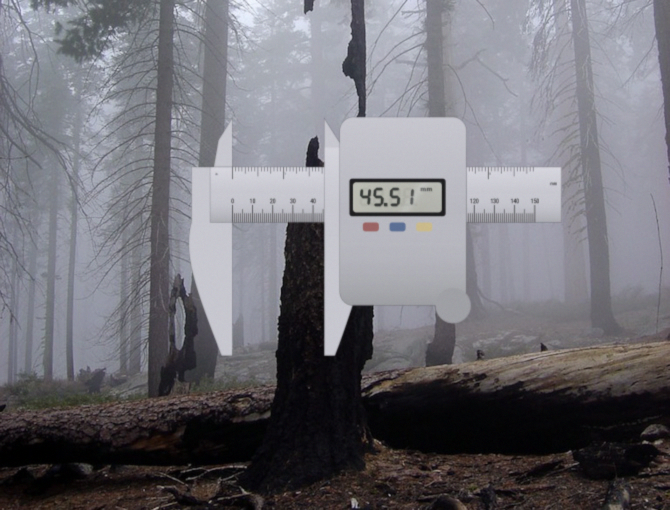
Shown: value=45.51 unit=mm
